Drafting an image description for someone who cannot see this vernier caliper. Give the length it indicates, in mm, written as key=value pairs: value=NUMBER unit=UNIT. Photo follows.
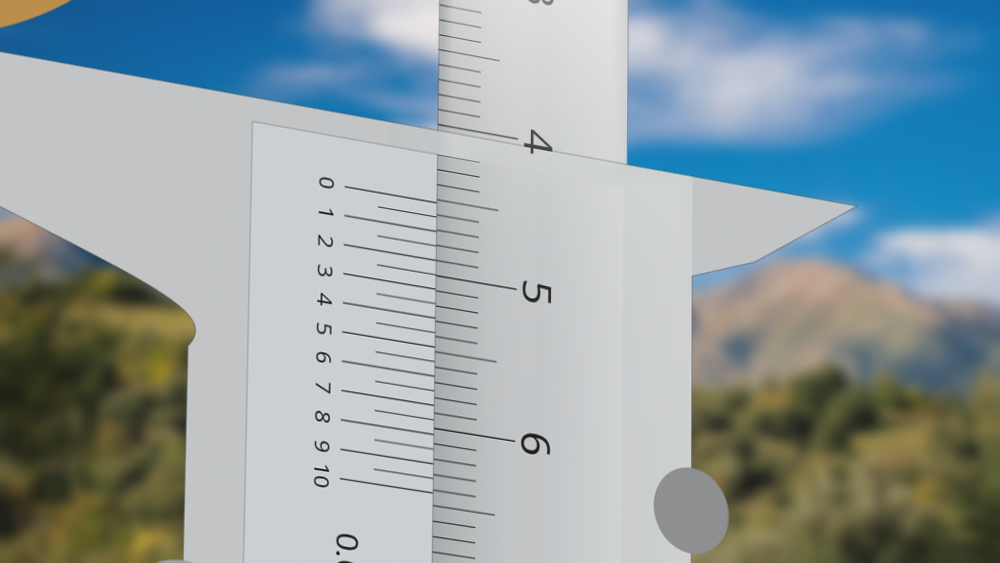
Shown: value=45.2 unit=mm
